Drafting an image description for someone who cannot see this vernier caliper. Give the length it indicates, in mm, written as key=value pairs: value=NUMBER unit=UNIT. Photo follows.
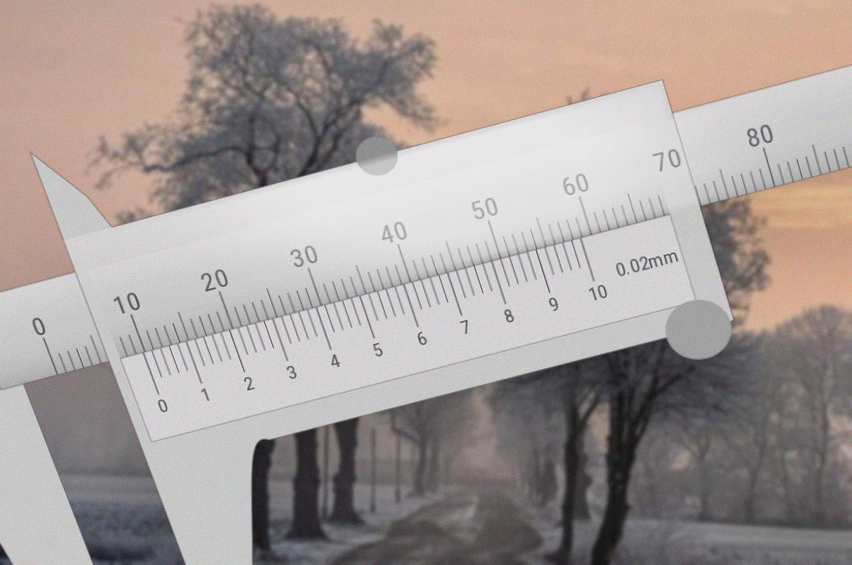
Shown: value=9.8 unit=mm
